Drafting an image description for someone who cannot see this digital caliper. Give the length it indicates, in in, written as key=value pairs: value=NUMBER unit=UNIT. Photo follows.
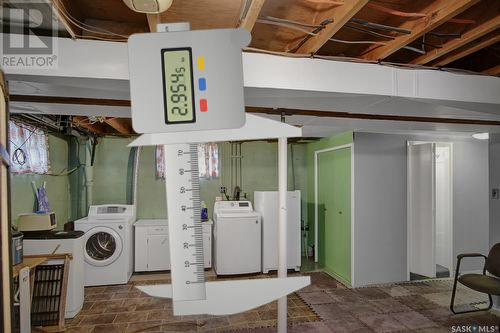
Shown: value=2.9545 unit=in
